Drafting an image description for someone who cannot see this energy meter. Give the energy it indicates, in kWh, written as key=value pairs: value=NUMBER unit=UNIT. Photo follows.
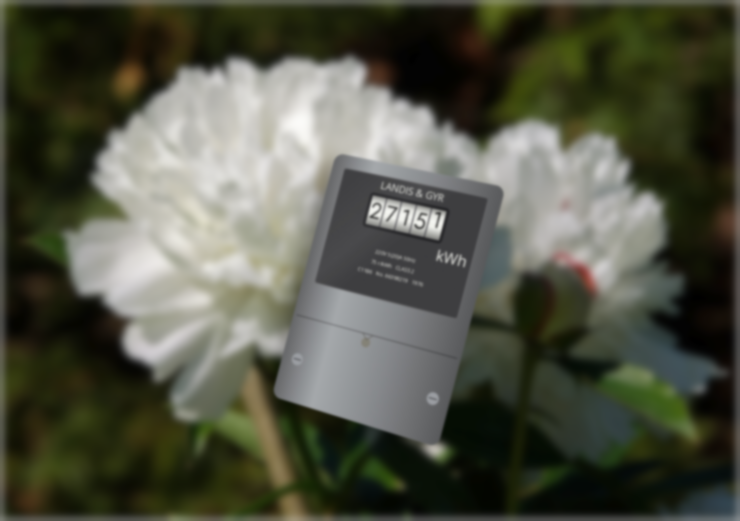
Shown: value=27151 unit=kWh
